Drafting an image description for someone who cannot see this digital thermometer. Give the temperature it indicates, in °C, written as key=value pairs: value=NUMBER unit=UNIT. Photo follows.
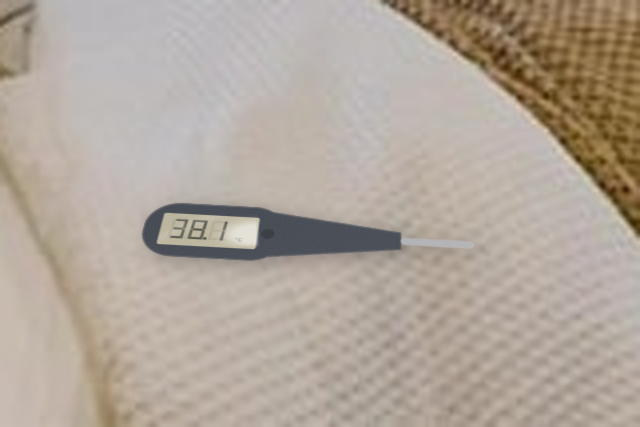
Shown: value=38.1 unit=°C
